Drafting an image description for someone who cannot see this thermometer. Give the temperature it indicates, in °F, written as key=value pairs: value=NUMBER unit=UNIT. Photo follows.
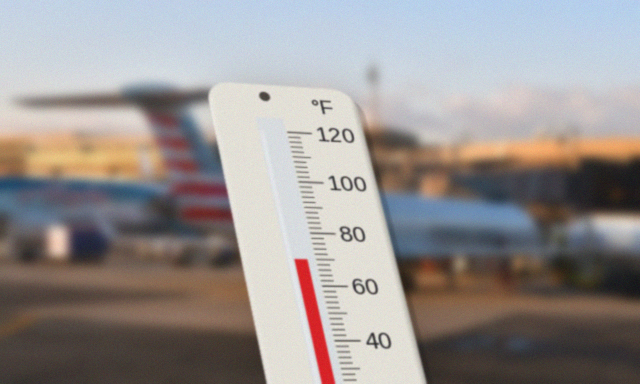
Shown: value=70 unit=°F
